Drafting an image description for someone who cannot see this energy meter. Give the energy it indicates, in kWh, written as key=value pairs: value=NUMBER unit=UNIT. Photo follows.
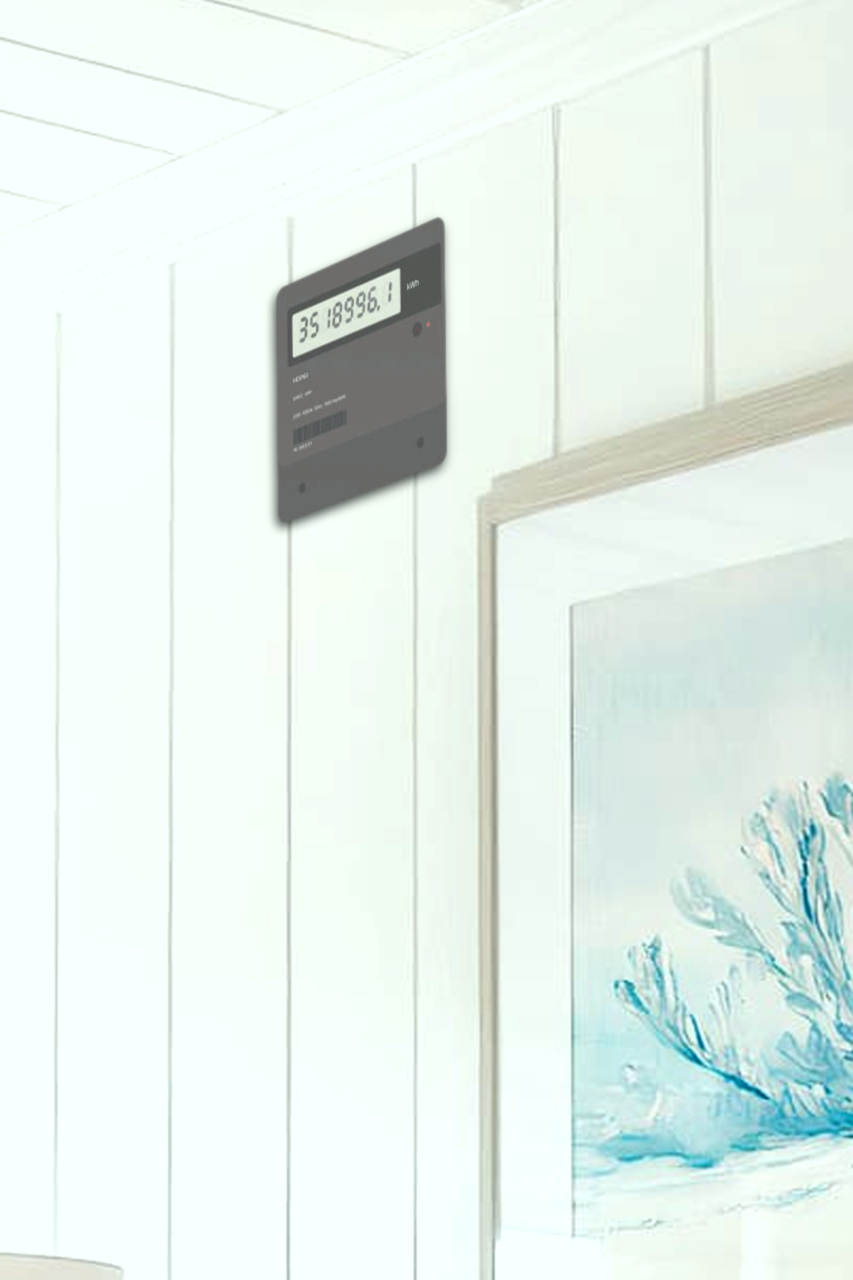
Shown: value=3518996.1 unit=kWh
